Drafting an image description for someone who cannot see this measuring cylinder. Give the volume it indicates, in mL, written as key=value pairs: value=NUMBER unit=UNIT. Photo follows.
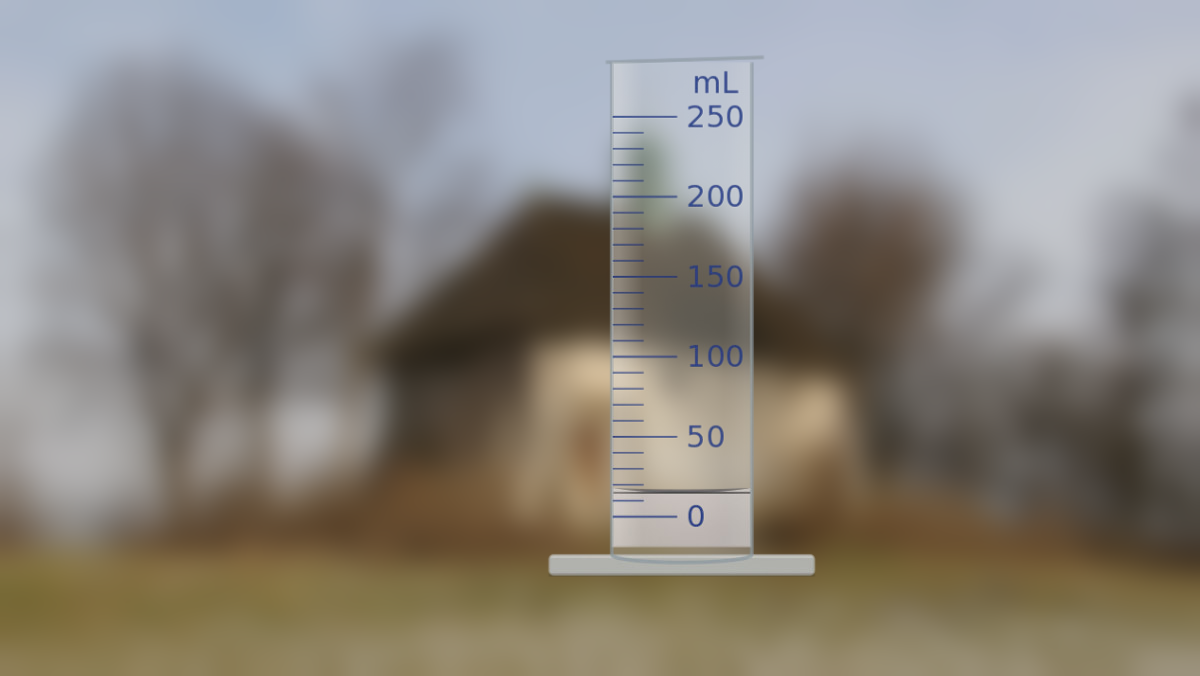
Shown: value=15 unit=mL
